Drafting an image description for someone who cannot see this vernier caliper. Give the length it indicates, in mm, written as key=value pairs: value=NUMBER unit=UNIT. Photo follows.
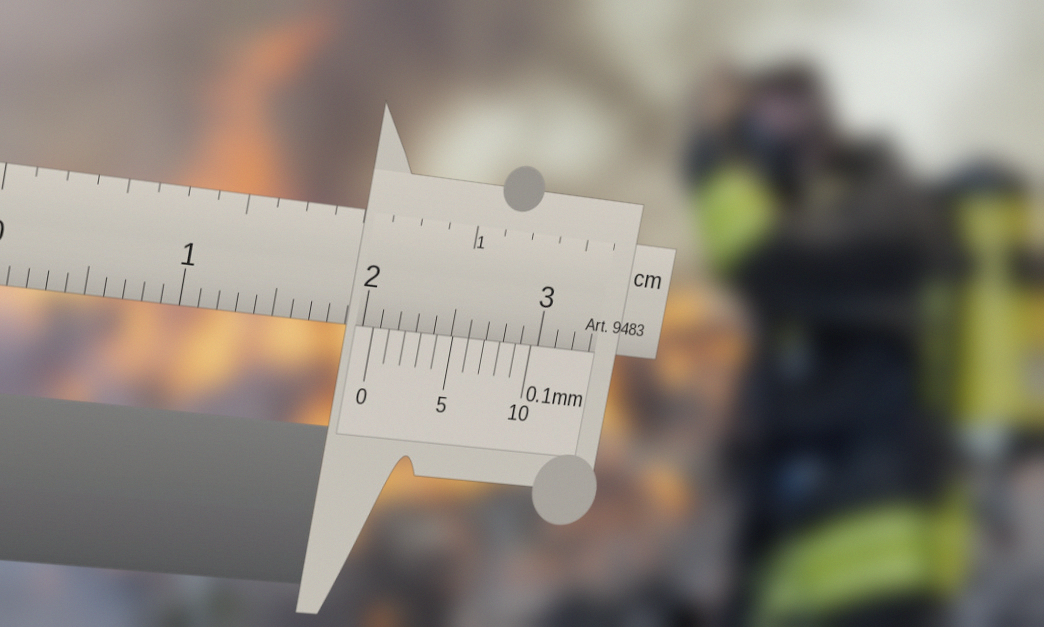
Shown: value=20.6 unit=mm
